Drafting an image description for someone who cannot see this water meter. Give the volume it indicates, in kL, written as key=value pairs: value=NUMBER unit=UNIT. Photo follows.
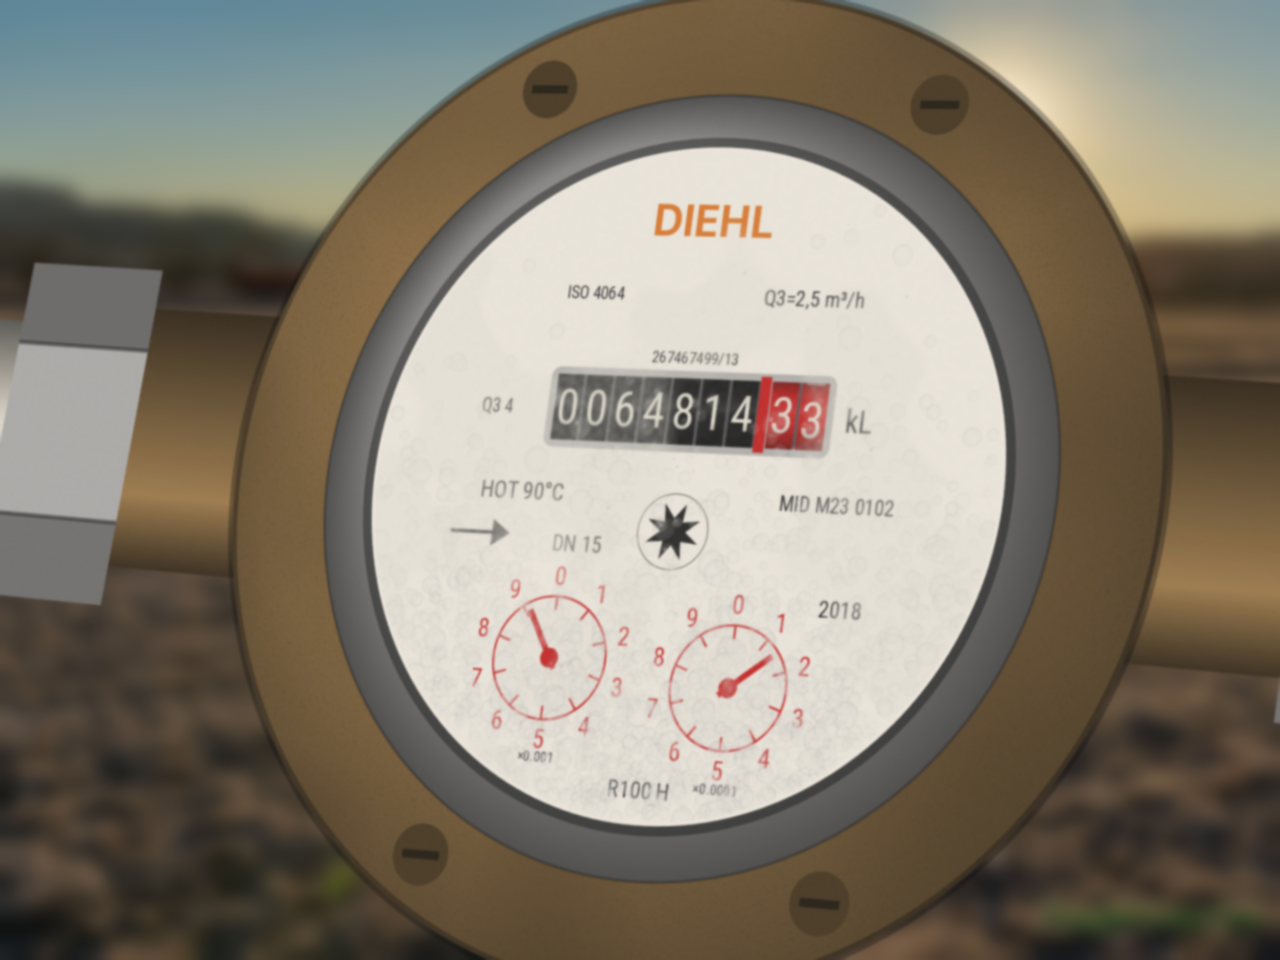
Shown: value=64814.3291 unit=kL
